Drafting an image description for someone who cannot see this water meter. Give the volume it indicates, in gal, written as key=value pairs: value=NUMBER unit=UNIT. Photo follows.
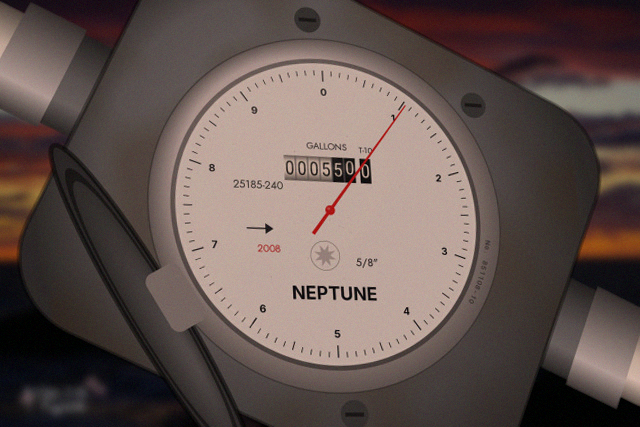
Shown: value=5501.0 unit=gal
